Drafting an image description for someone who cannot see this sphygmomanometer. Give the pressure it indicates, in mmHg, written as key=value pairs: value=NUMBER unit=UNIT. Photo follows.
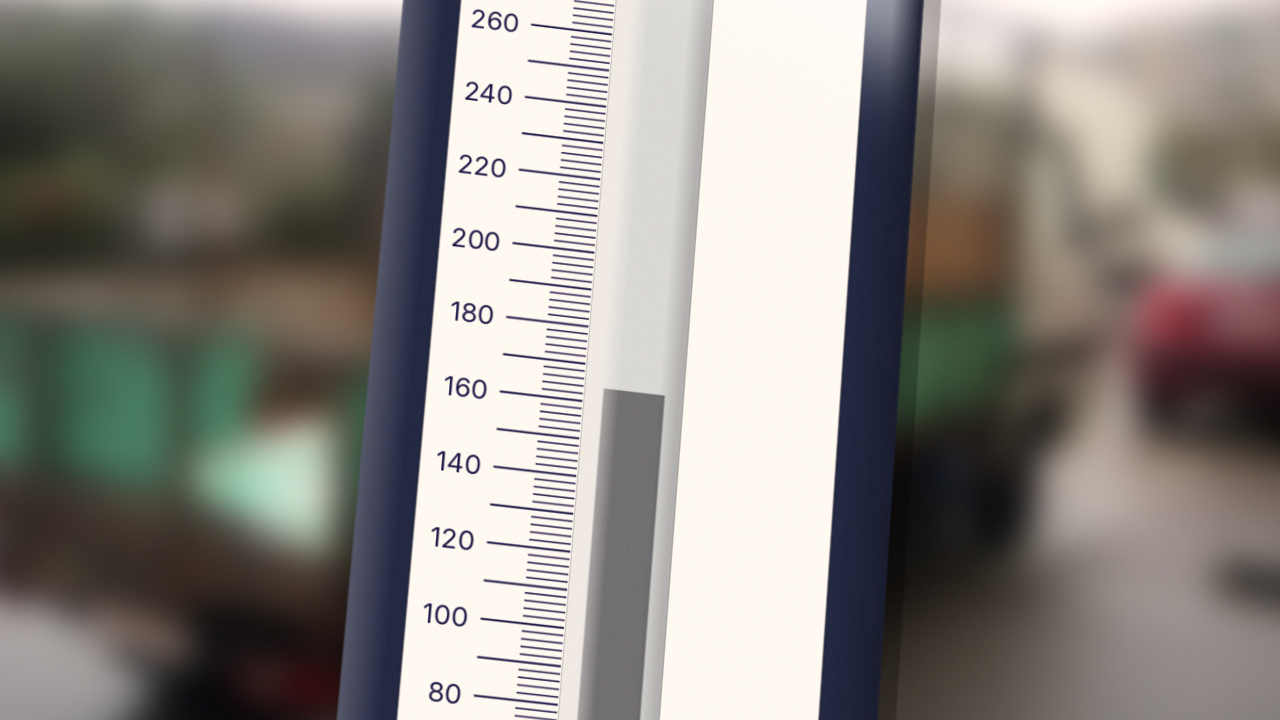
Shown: value=164 unit=mmHg
